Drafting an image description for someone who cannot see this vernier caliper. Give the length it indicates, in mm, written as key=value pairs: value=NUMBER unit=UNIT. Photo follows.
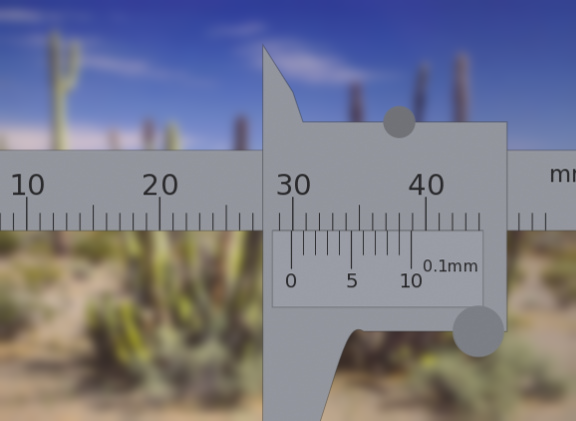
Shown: value=29.9 unit=mm
